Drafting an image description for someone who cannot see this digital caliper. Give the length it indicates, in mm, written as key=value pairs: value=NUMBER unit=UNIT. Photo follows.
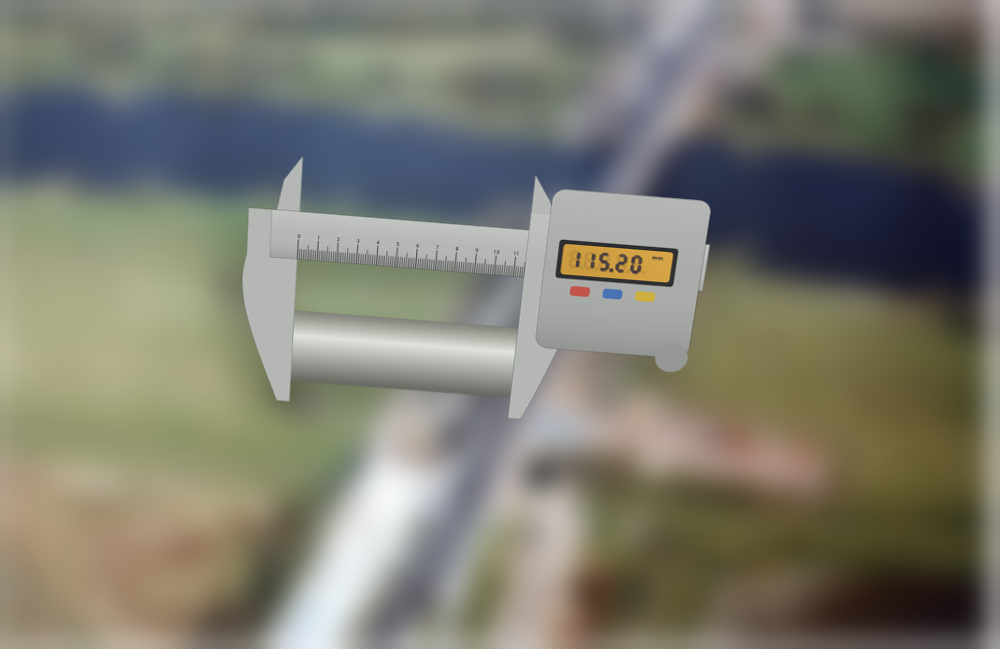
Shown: value=115.20 unit=mm
